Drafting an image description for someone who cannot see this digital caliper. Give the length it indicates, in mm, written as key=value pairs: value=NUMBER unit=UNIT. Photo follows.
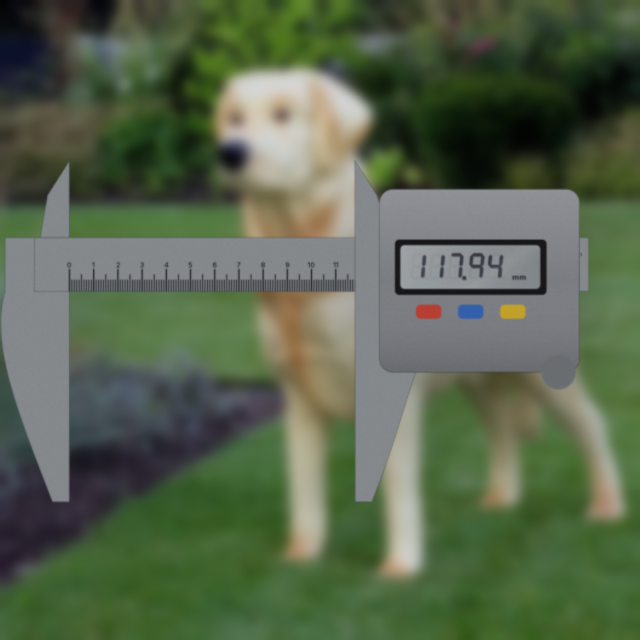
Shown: value=117.94 unit=mm
